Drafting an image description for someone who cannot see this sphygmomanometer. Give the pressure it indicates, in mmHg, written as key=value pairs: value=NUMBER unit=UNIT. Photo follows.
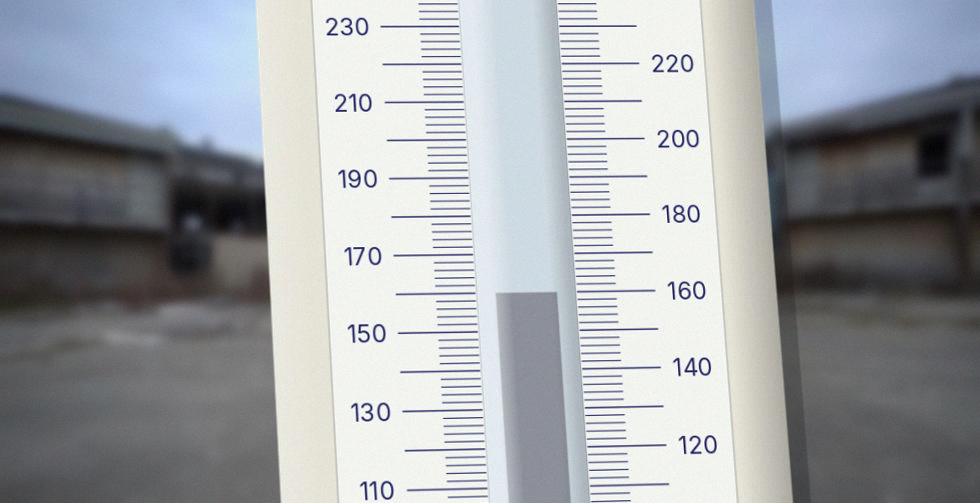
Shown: value=160 unit=mmHg
